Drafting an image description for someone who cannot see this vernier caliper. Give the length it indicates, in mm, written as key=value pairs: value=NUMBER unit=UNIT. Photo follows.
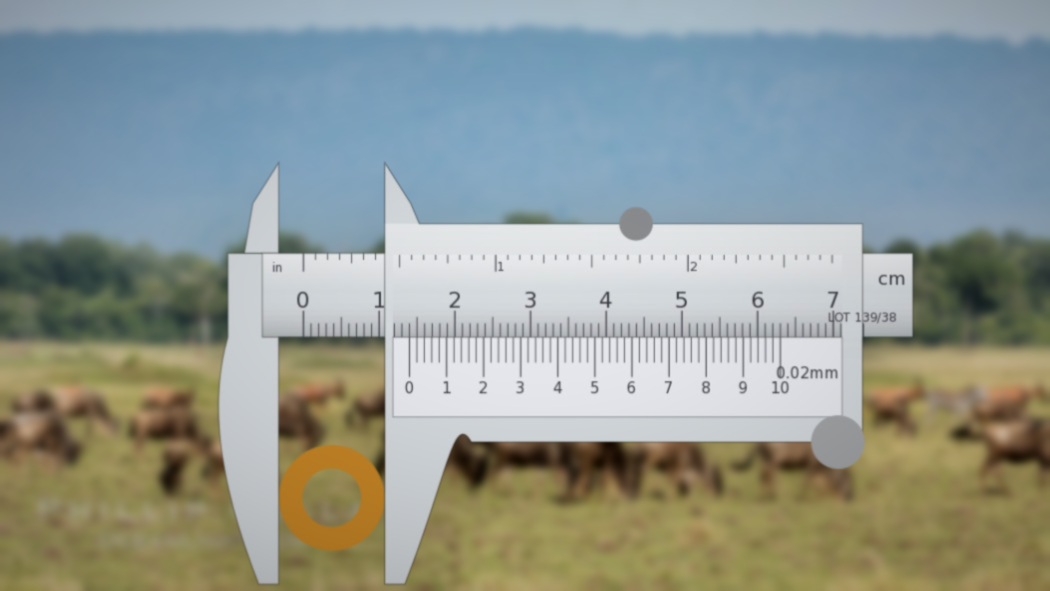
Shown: value=14.0 unit=mm
